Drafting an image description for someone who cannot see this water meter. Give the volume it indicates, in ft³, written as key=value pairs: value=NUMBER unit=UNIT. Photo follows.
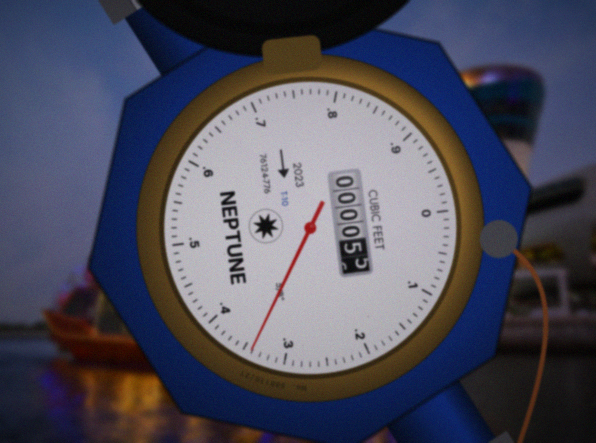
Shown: value=55.34 unit=ft³
